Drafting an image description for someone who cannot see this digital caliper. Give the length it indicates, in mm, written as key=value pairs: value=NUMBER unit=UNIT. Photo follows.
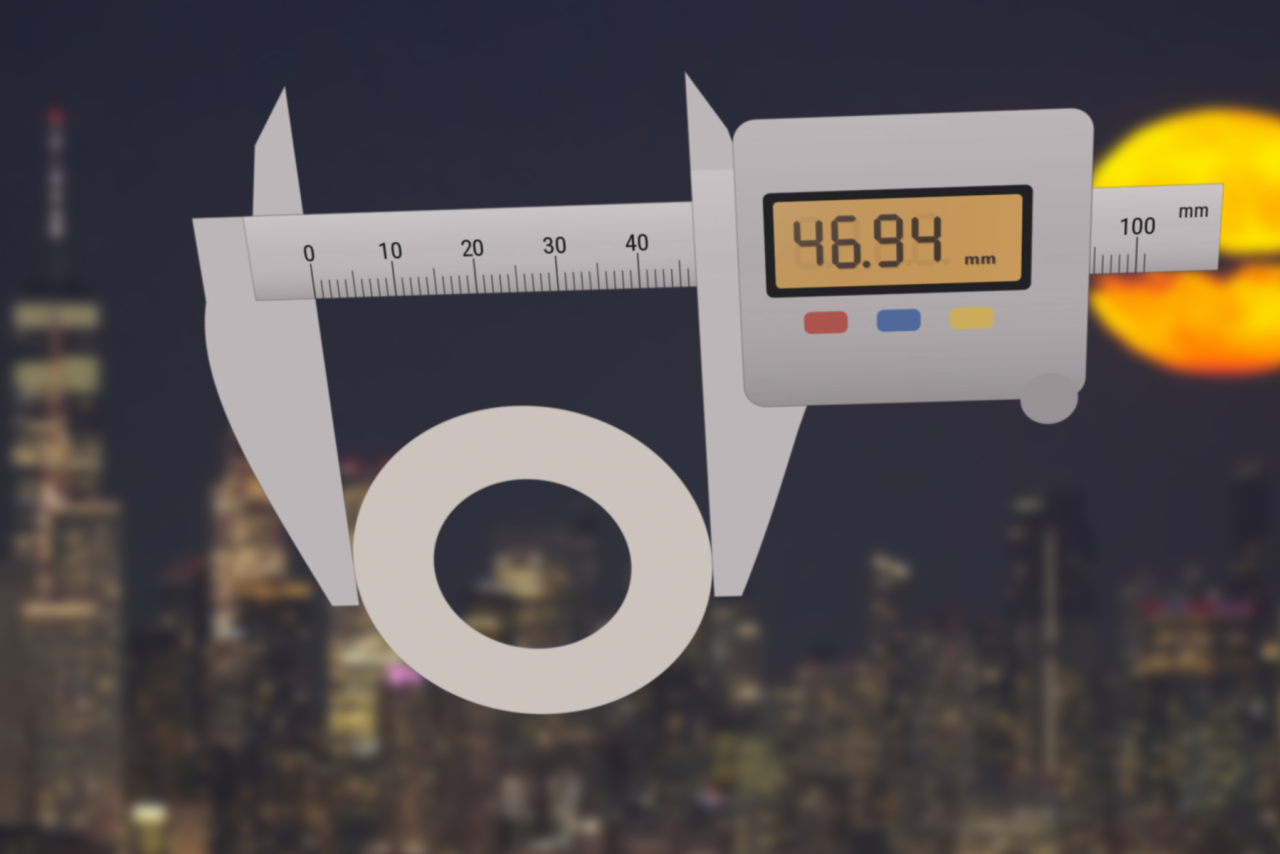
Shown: value=46.94 unit=mm
